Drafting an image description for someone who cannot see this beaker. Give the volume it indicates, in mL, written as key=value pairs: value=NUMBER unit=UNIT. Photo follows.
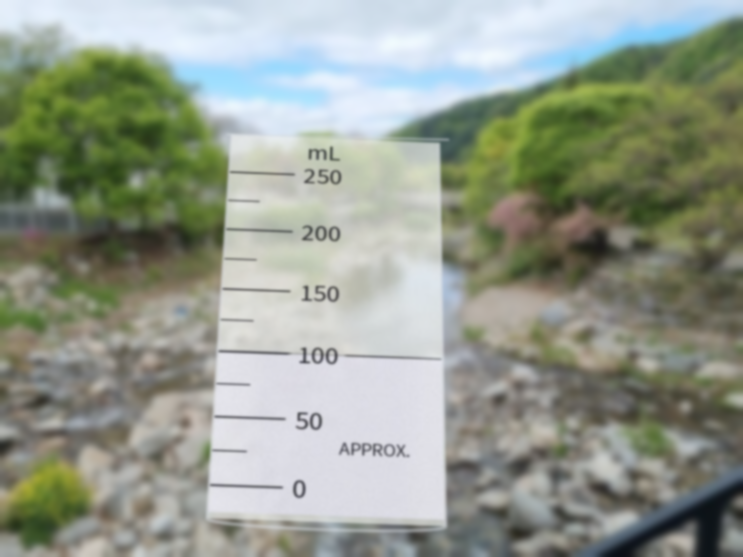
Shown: value=100 unit=mL
